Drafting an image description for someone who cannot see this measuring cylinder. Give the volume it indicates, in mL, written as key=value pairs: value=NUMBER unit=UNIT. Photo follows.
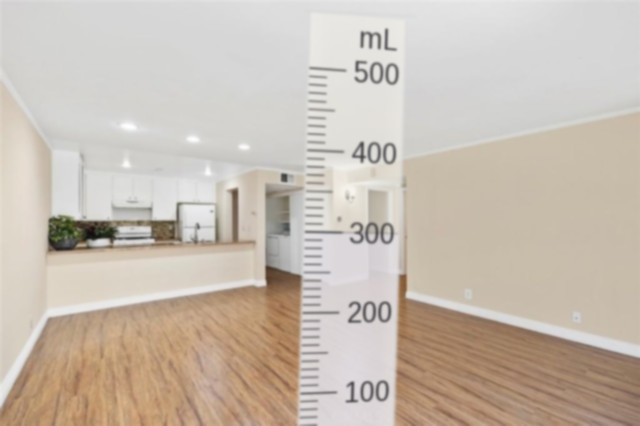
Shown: value=300 unit=mL
